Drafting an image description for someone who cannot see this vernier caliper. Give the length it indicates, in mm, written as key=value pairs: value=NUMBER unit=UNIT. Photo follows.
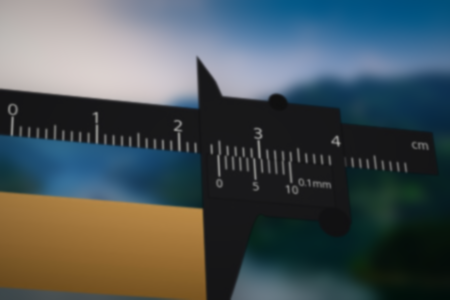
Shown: value=24.8 unit=mm
